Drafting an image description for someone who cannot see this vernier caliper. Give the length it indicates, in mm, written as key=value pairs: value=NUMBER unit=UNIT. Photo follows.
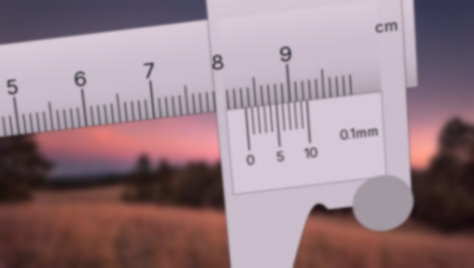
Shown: value=83.5 unit=mm
